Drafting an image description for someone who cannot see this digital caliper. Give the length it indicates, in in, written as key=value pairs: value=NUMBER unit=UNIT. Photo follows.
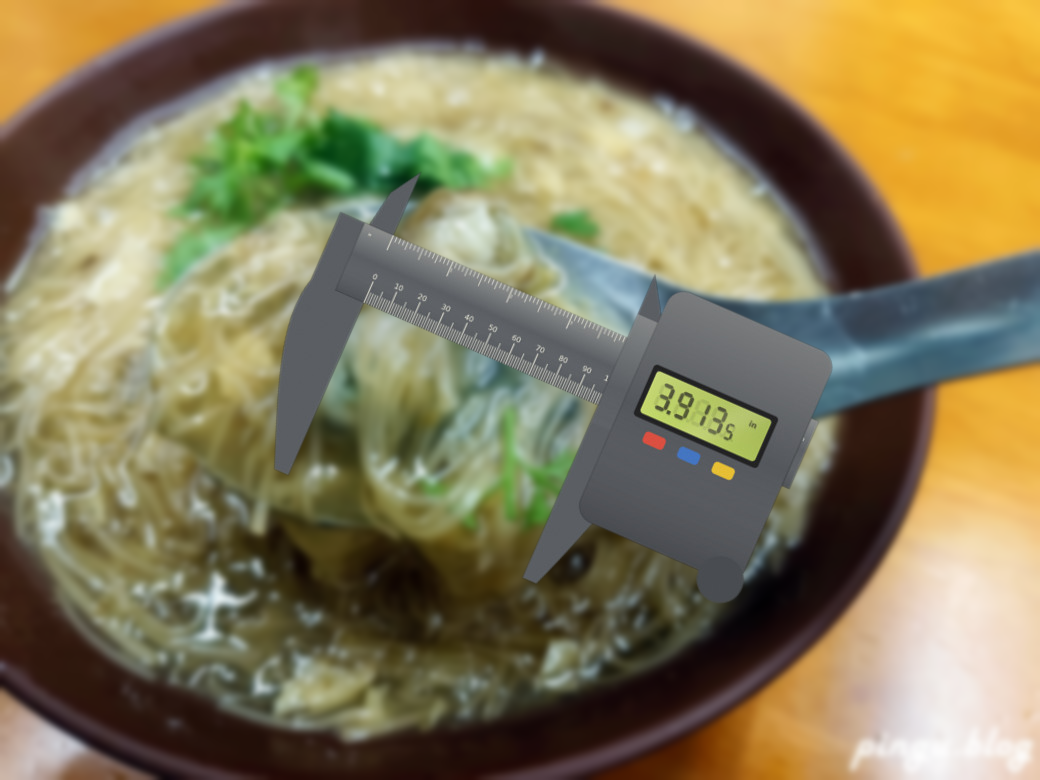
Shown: value=3.9135 unit=in
